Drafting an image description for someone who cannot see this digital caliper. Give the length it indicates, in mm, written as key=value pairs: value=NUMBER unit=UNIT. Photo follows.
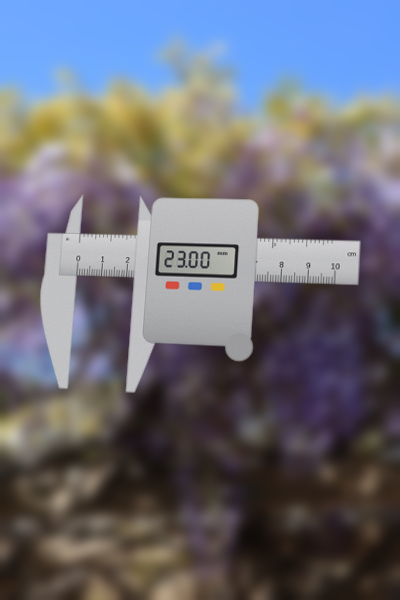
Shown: value=23.00 unit=mm
